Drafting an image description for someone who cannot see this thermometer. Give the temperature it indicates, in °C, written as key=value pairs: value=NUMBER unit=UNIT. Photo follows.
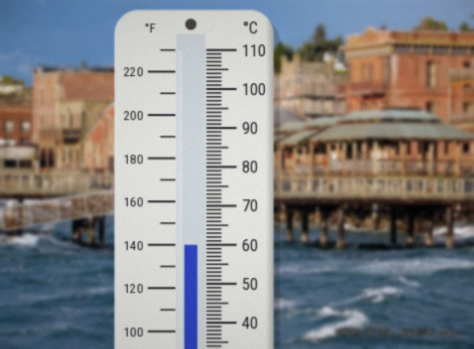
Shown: value=60 unit=°C
